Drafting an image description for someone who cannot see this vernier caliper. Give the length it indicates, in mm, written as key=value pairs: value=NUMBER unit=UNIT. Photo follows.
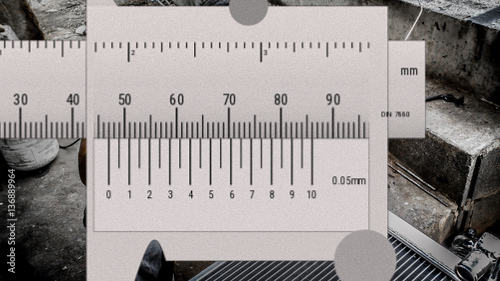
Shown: value=47.0 unit=mm
